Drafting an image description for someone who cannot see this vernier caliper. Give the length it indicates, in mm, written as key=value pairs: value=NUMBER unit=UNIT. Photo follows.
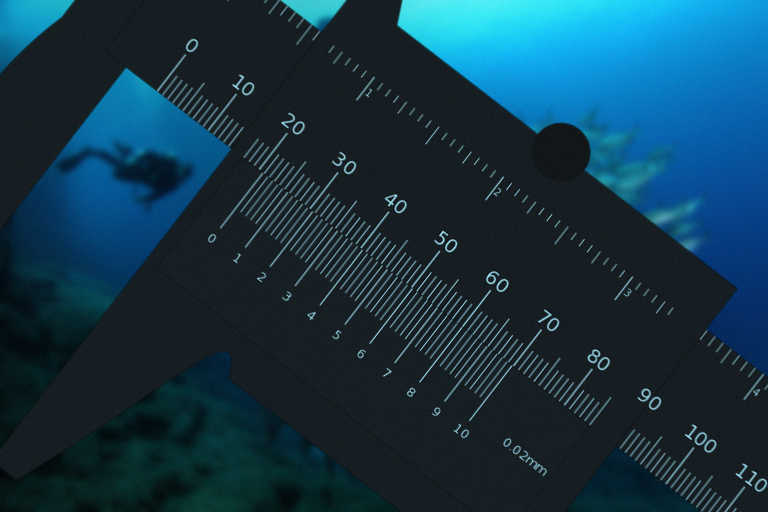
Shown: value=20.8 unit=mm
